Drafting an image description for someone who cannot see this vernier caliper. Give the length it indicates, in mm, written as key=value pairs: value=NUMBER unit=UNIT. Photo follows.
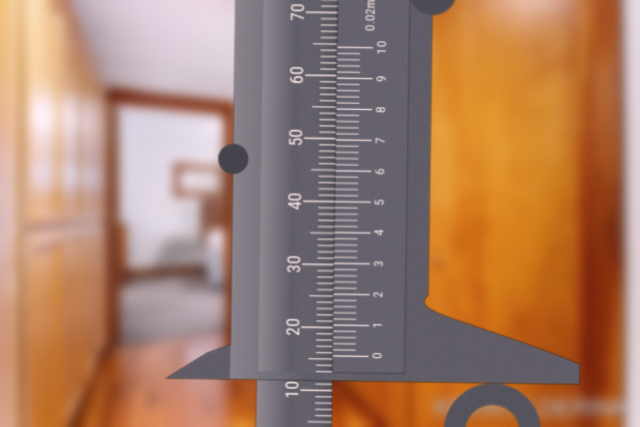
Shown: value=15.5 unit=mm
